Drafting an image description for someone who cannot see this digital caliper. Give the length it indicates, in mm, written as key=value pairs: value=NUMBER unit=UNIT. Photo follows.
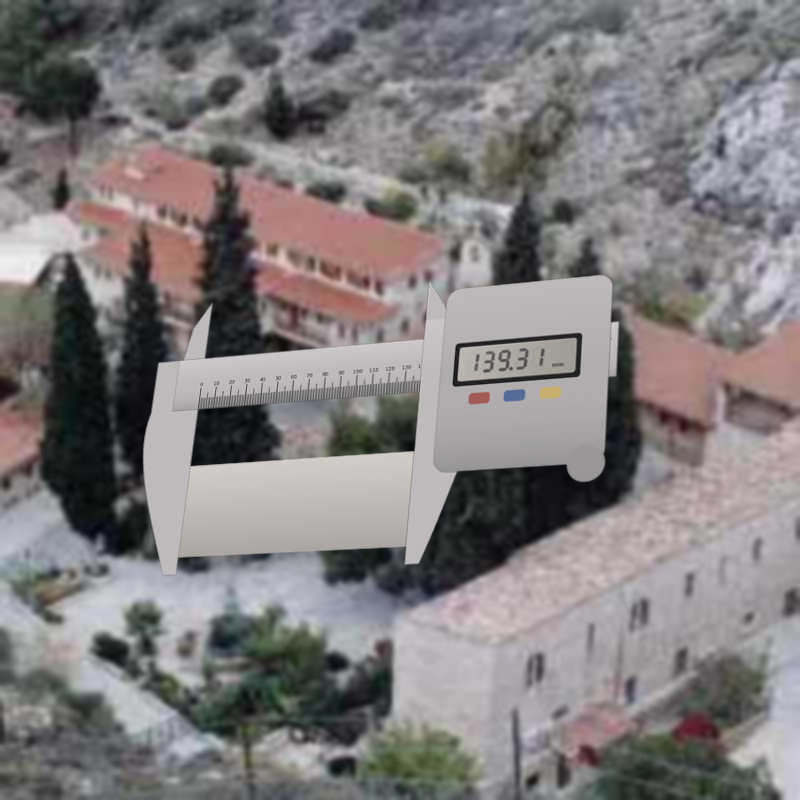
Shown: value=139.31 unit=mm
